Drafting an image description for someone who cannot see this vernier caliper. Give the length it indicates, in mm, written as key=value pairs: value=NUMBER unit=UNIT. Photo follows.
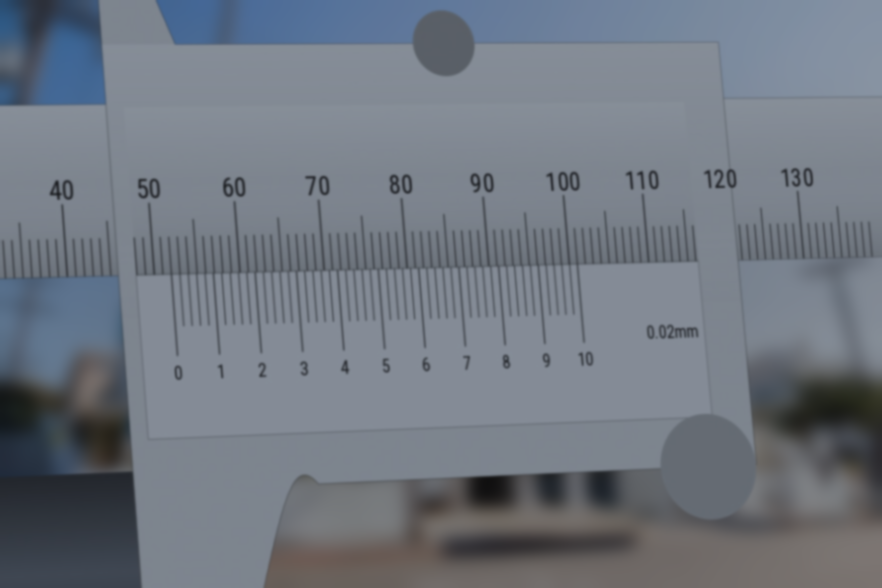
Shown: value=52.0 unit=mm
